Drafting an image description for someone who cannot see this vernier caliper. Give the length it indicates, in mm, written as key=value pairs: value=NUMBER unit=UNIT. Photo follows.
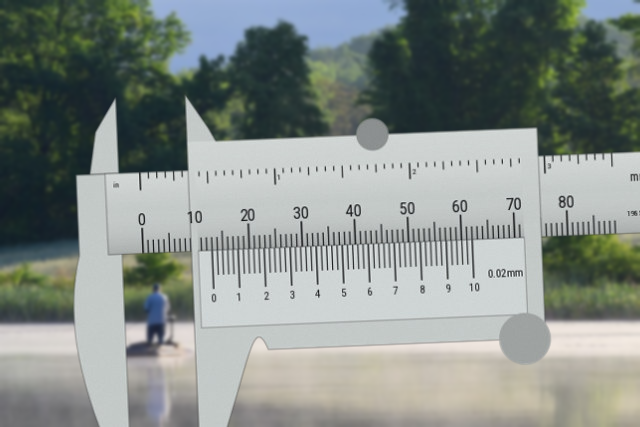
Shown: value=13.0 unit=mm
